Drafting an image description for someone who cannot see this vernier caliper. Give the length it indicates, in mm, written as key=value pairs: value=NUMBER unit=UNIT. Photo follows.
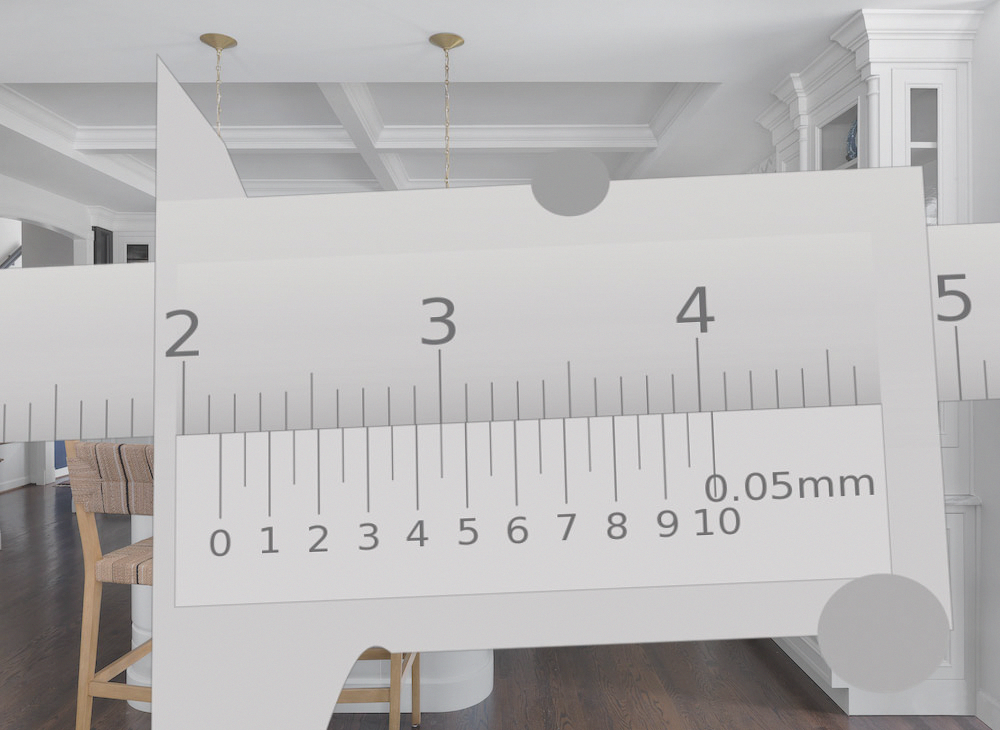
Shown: value=21.45 unit=mm
